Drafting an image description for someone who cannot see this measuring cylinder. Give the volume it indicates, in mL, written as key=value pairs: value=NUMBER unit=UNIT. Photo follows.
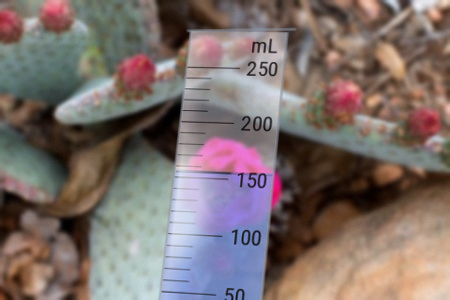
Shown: value=155 unit=mL
